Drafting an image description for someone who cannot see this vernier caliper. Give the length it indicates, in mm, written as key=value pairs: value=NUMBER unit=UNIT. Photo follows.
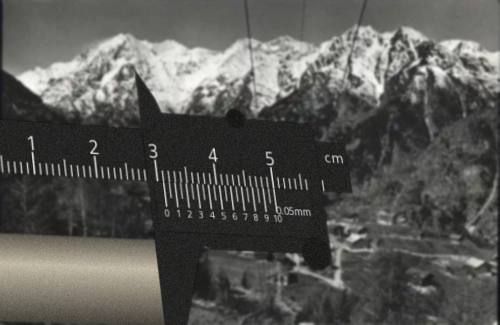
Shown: value=31.0 unit=mm
